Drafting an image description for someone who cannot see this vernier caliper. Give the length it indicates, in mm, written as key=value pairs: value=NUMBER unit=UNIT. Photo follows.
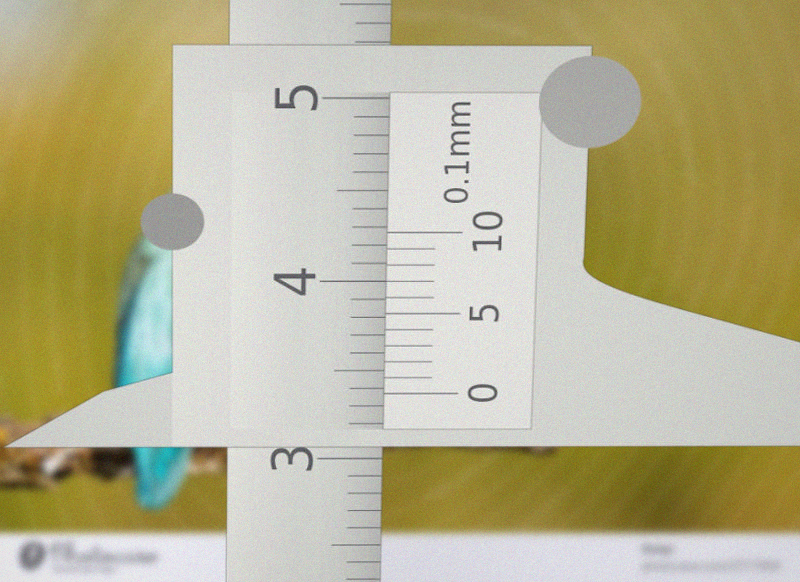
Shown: value=33.7 unit=mm
